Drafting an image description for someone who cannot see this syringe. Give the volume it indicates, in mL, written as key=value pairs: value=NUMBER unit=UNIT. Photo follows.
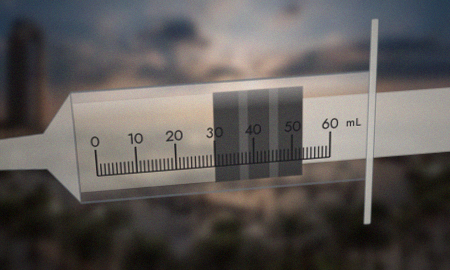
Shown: value=30 unit=mL
